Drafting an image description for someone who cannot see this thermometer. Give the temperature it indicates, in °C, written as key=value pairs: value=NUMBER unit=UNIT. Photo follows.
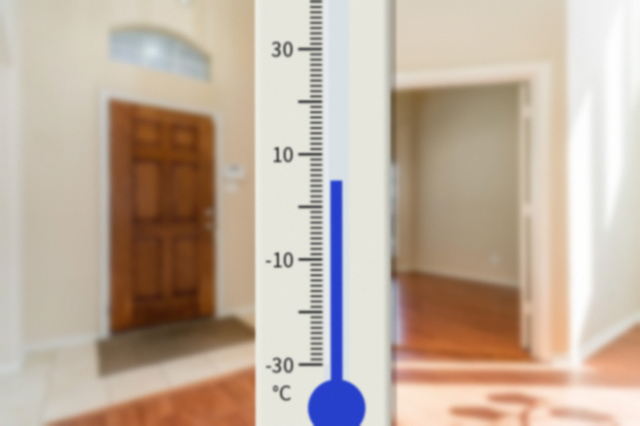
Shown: value=5 unit=°C
